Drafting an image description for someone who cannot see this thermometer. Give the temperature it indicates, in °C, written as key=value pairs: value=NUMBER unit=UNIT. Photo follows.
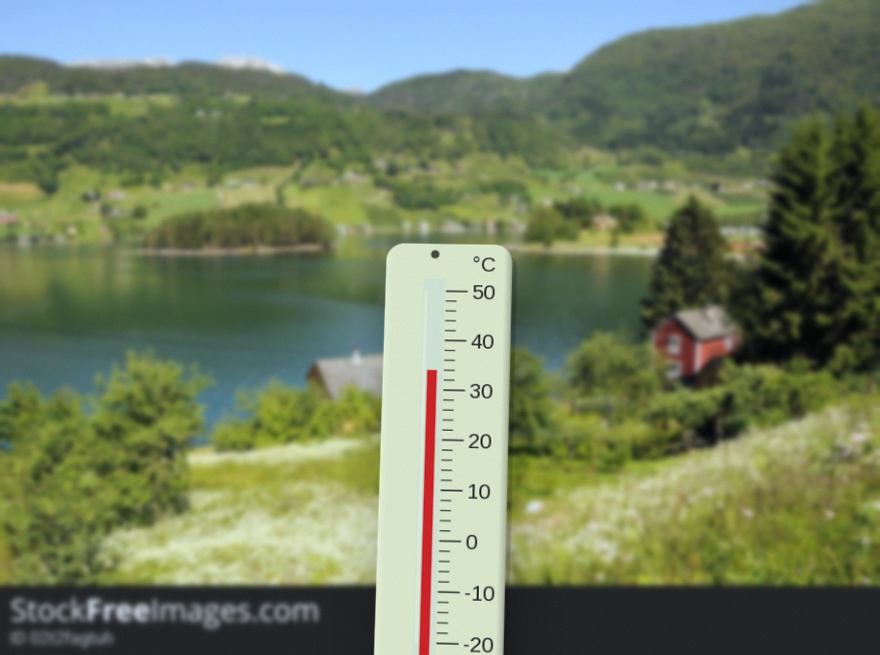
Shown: value=34 unit=°C
